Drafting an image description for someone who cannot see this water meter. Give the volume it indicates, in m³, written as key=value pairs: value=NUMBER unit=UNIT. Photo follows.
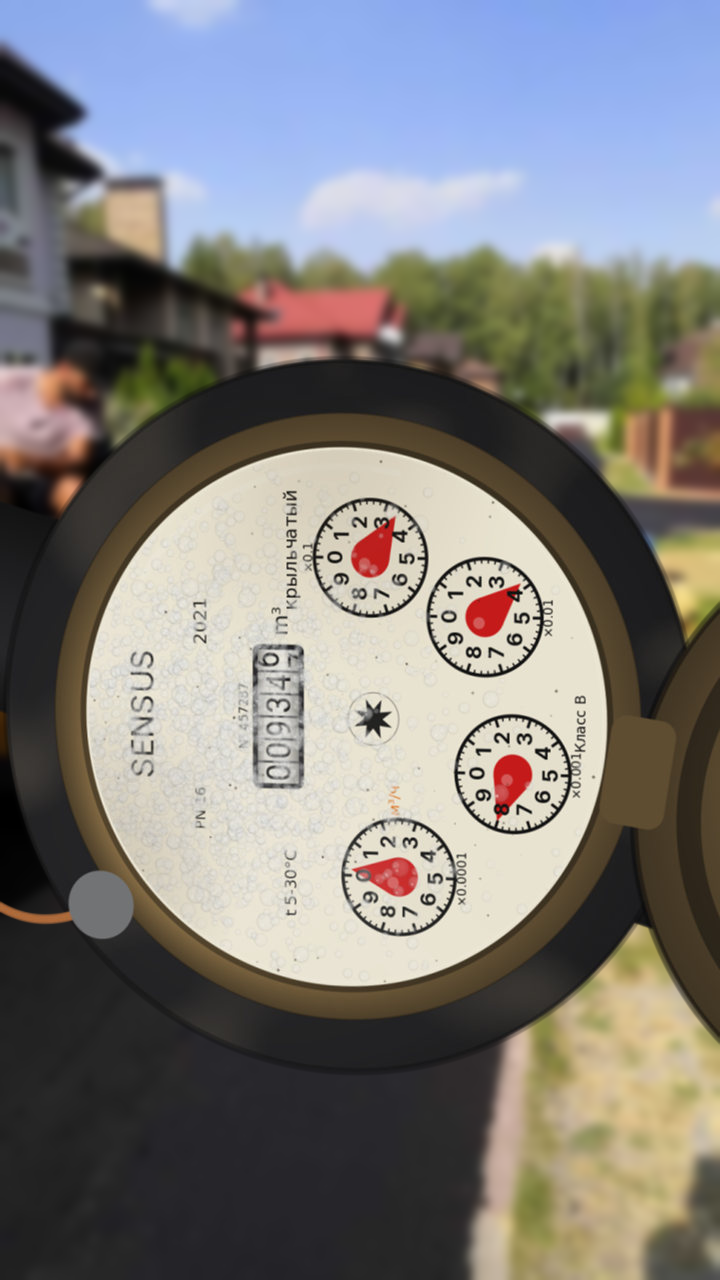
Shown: value=9346.3380 unit=m³
